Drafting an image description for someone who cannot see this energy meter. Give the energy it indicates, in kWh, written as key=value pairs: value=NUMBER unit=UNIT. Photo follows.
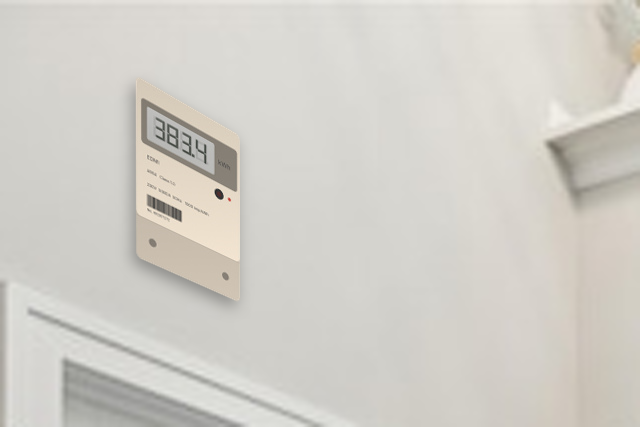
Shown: value=383.4 unit=kWh
